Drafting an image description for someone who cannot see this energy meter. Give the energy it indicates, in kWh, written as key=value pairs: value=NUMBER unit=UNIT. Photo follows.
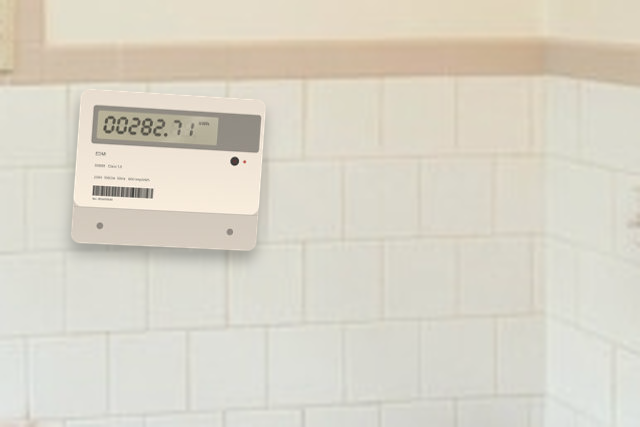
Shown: value=282.71 unit=kWh
